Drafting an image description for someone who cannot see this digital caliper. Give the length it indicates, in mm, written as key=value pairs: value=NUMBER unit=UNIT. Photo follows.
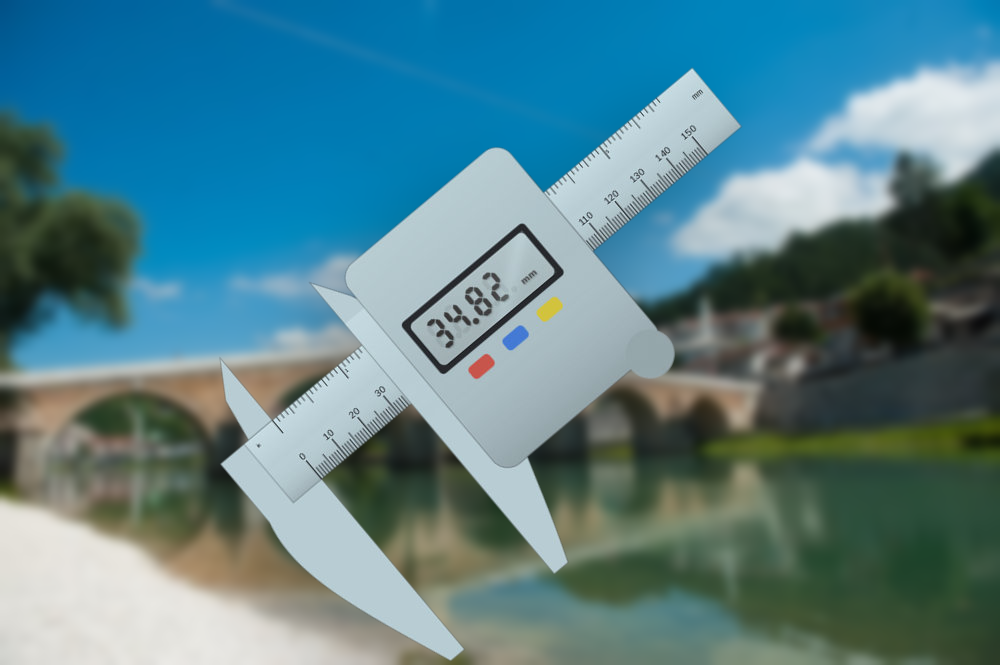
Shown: value=34.82 unit=mm
